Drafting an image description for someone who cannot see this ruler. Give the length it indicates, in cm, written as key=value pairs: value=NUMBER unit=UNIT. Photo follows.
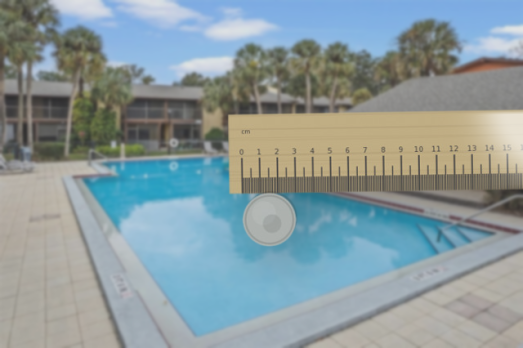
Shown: value=3 unit=cm
